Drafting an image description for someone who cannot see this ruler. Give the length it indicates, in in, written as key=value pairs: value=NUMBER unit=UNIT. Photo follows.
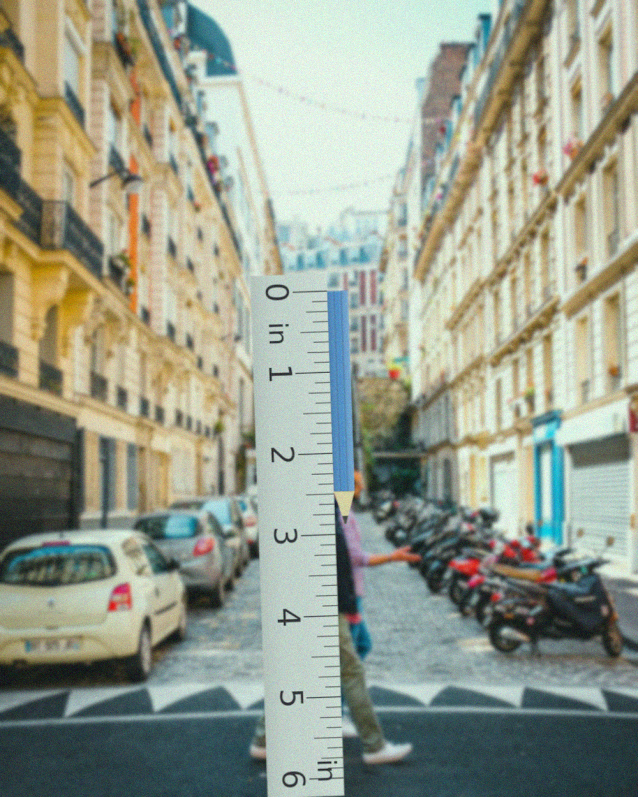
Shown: value=2.875 unit=in
